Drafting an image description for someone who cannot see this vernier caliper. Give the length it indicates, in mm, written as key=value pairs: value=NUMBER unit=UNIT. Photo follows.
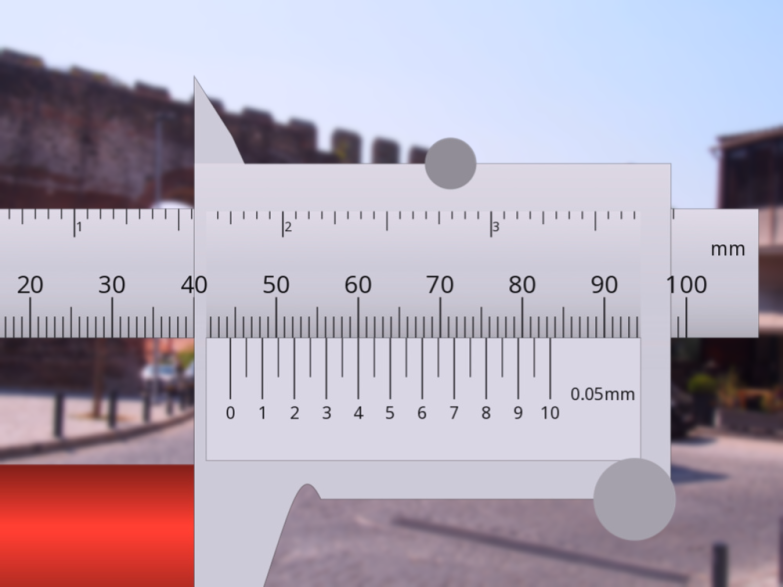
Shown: value=44.4 unit=mm
